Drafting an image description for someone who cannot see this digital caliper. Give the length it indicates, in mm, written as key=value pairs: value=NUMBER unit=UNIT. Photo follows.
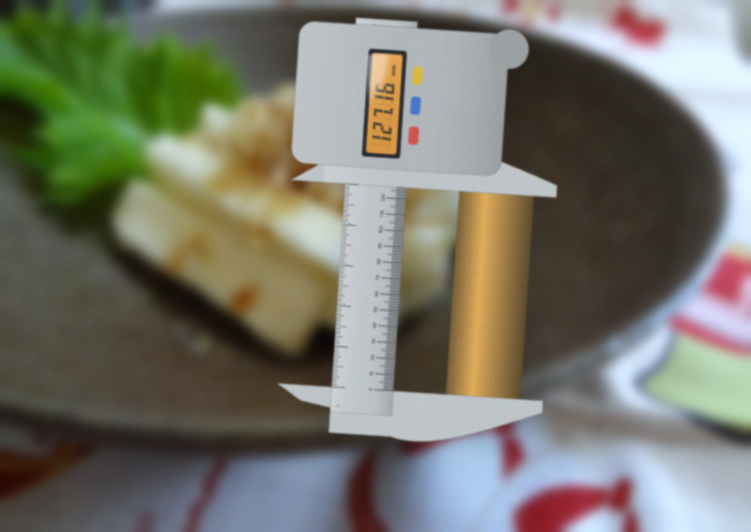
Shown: value=127.16 unit=mm
